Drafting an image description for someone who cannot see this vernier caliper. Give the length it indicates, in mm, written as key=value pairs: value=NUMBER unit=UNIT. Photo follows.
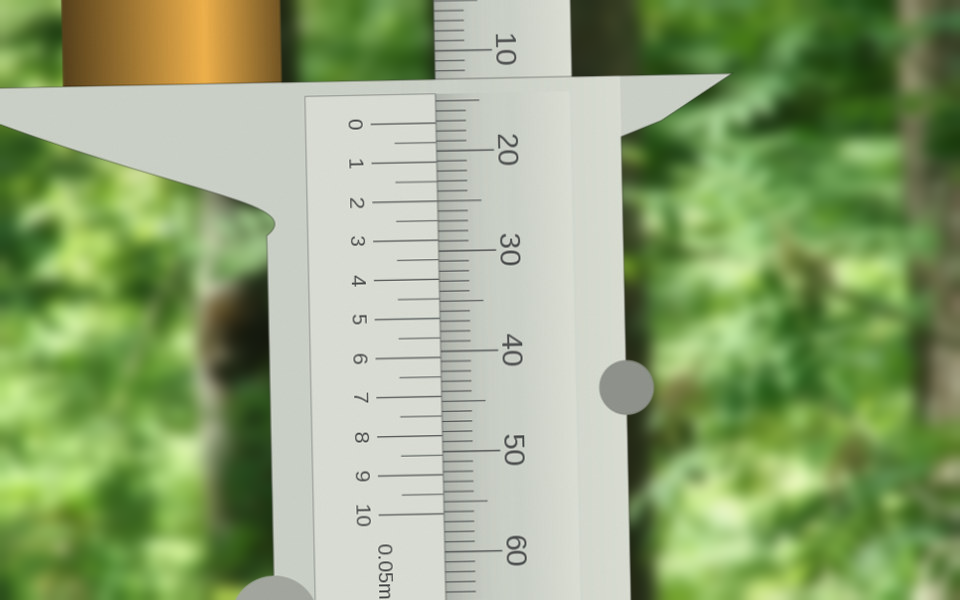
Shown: value=17.2 unit=mm
